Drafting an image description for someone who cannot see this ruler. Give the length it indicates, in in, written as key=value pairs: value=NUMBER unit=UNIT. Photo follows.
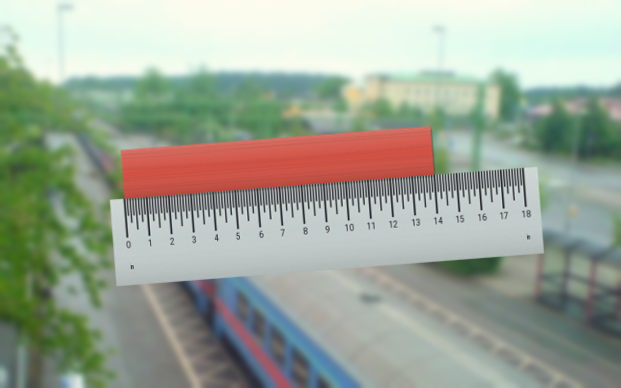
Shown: value=14 unit=in
